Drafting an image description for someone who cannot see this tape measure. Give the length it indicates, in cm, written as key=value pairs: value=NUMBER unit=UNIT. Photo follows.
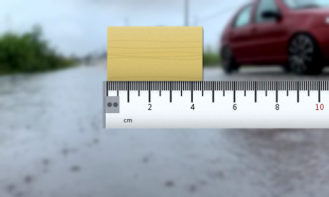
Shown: value=4.5 unit=cm
